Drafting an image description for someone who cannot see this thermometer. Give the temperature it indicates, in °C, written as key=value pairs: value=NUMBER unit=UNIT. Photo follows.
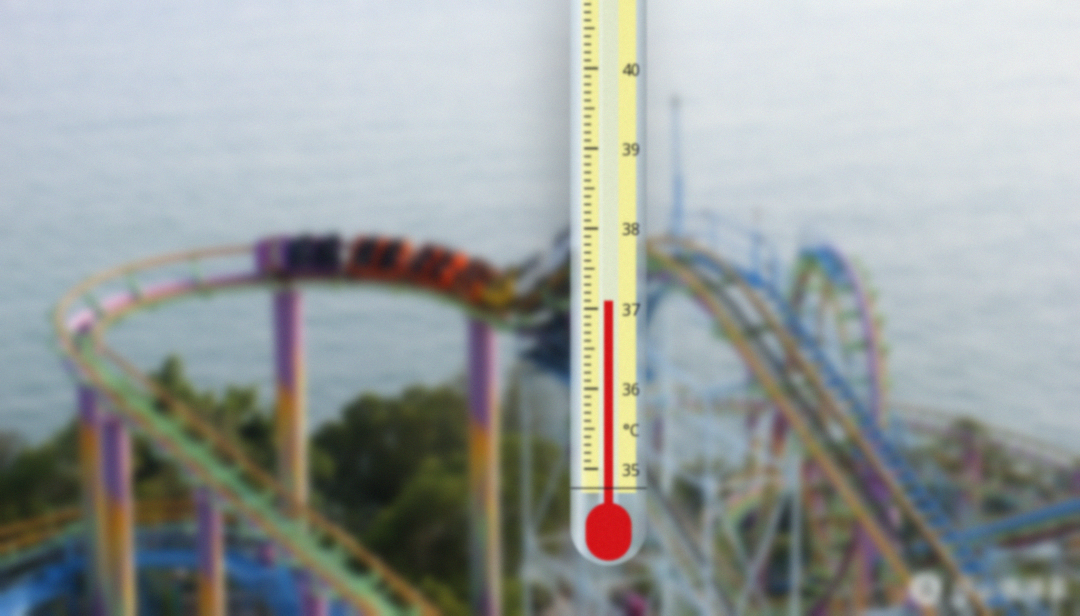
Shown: value=37.1 unit=°C
